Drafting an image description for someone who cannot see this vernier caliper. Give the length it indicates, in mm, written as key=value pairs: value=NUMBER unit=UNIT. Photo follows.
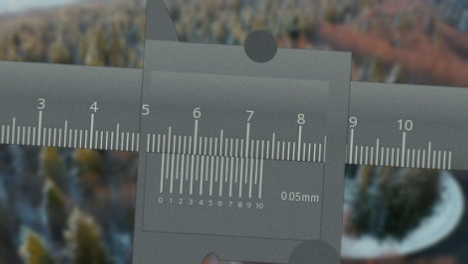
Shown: value=54.0 unit=mm
